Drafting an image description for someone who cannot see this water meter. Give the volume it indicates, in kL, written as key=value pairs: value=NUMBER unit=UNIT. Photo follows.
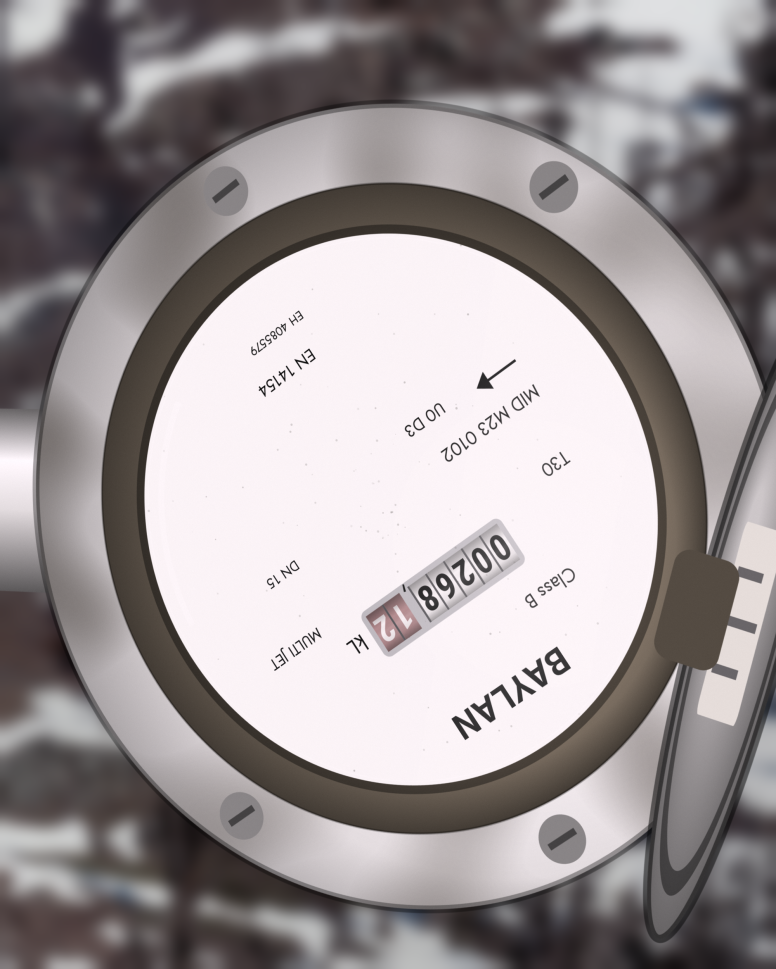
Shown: value=268.12 unit=kL
